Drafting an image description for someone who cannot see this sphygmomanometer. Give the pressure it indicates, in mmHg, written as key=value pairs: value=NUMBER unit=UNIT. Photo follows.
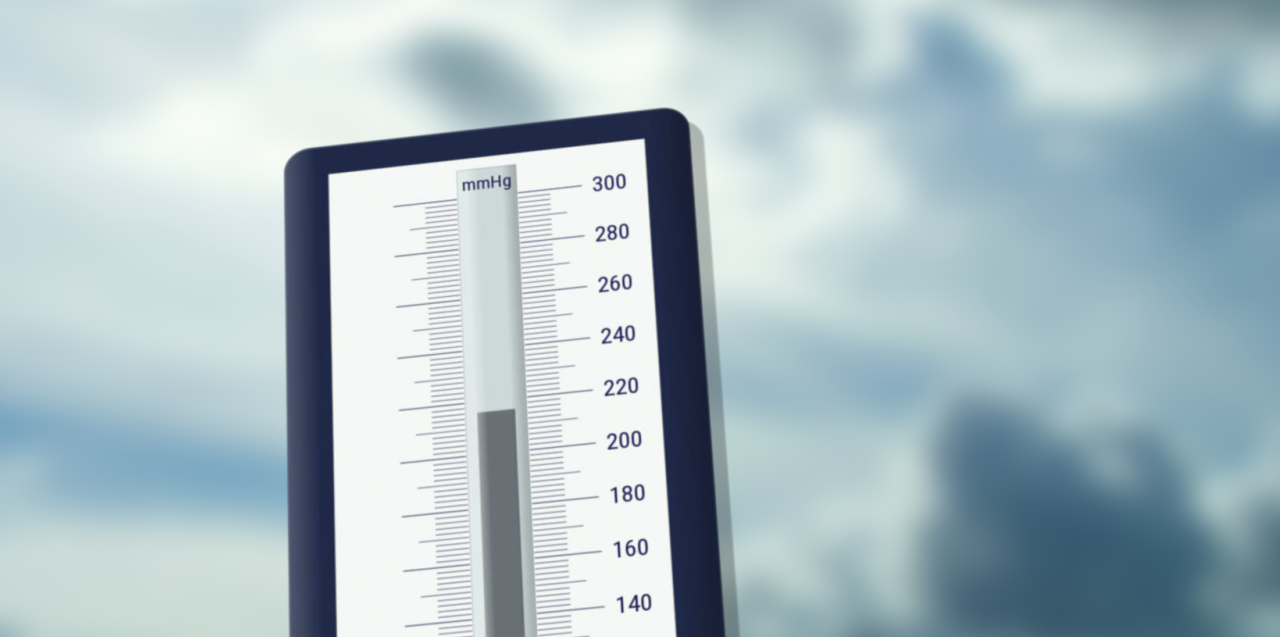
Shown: value=216 unit=mmHg
